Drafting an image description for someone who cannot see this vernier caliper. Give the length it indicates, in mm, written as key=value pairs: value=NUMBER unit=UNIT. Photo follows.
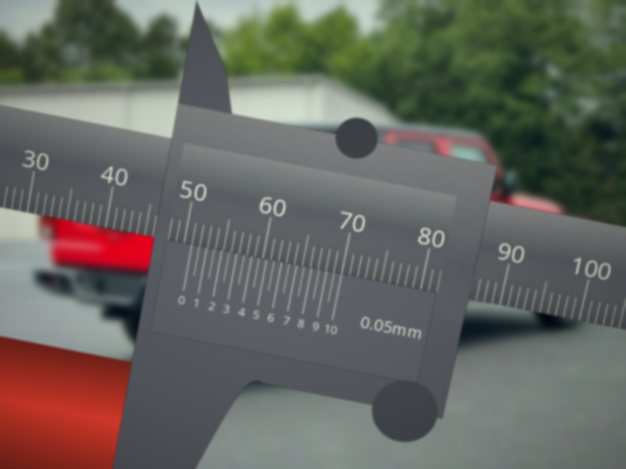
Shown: value=51.0 unit=mm
